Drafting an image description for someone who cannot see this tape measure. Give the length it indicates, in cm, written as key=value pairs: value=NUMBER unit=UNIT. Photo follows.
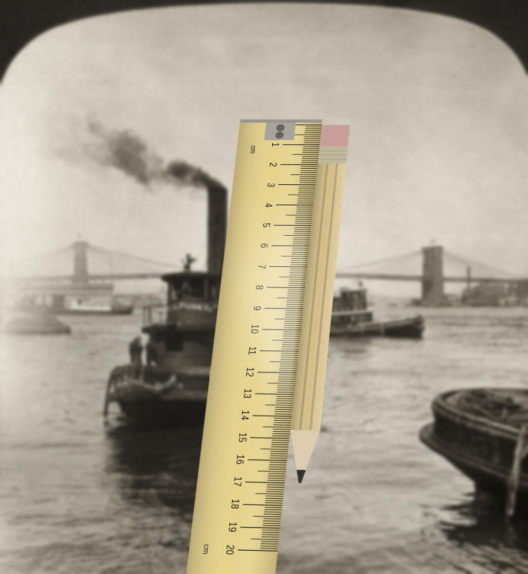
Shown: value=17 unit=cm
